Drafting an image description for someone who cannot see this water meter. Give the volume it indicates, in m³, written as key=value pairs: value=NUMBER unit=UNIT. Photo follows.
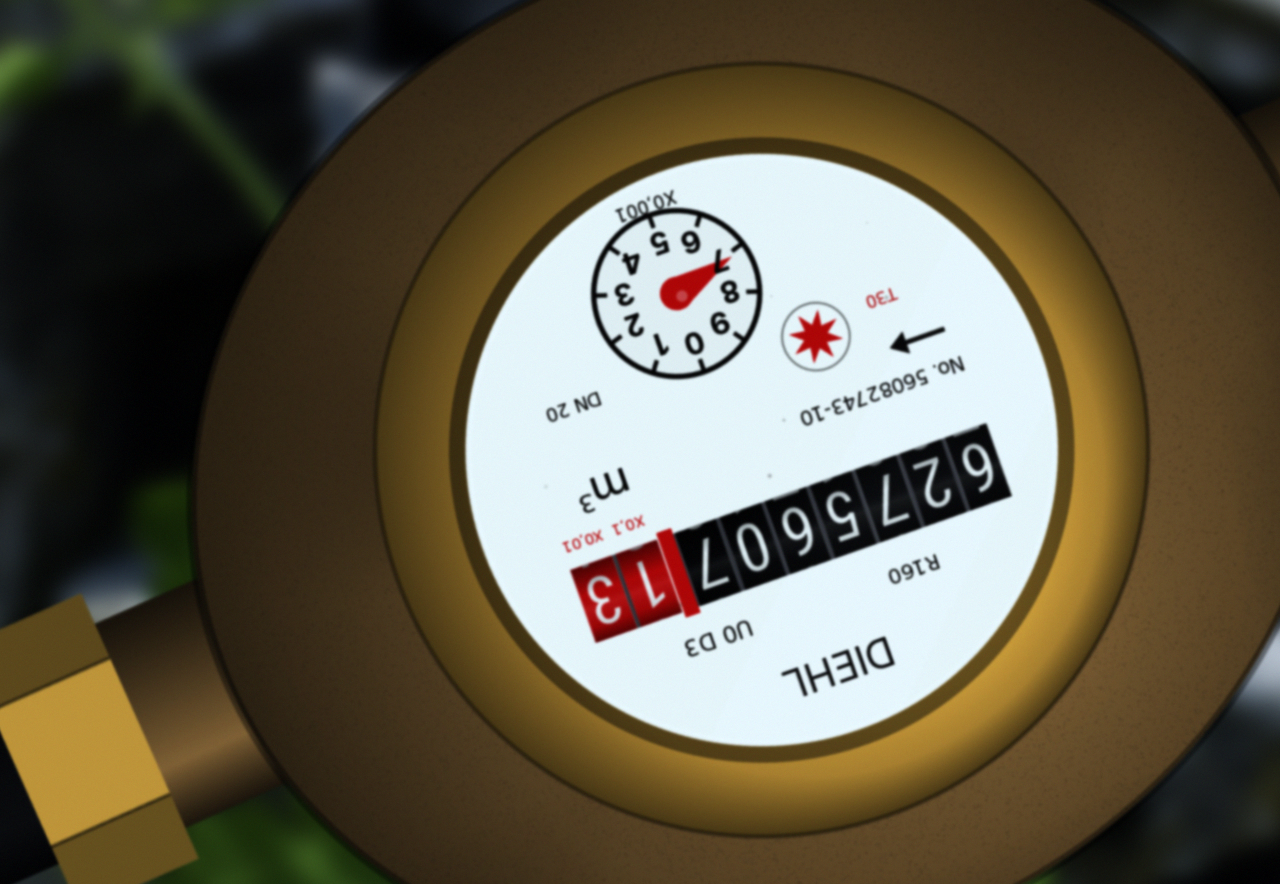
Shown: value=6275607.137 unit=m³
